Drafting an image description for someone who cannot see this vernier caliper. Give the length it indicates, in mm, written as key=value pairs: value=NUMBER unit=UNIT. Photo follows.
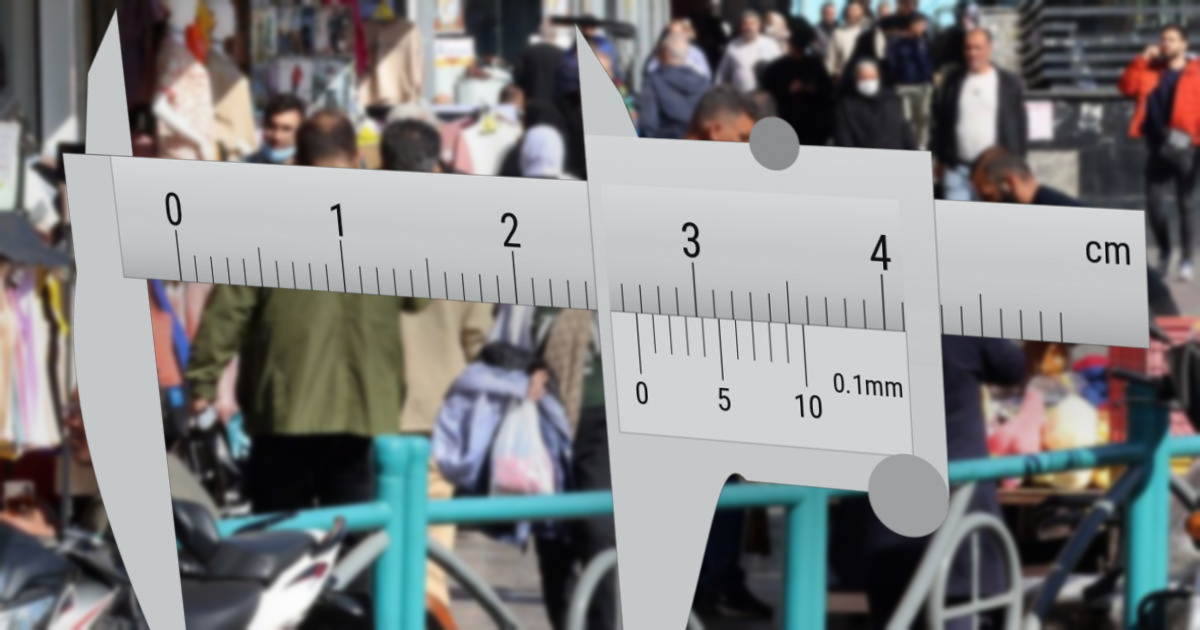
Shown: value=26.7 unit=mm
